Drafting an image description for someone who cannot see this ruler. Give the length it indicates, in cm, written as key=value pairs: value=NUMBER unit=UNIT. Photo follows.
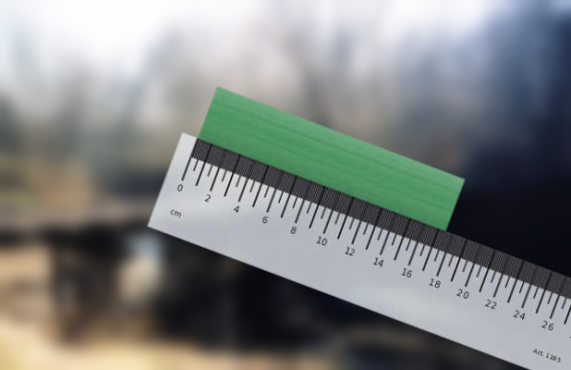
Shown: value=17.5 unit=cm
